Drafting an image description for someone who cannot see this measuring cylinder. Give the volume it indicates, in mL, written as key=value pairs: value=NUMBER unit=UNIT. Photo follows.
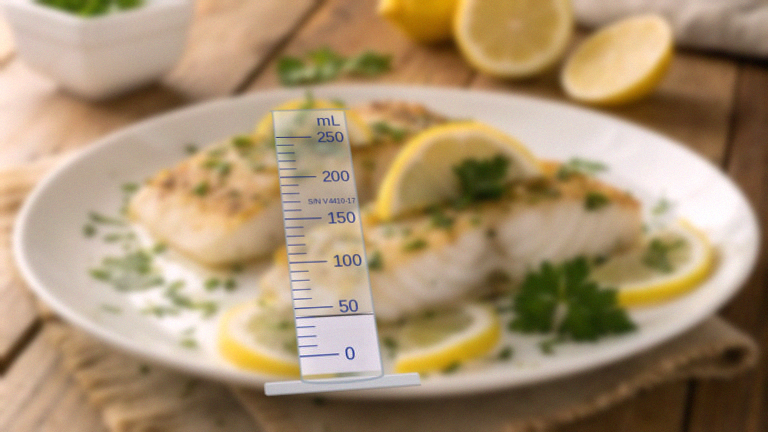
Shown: value=40 unit=mL
